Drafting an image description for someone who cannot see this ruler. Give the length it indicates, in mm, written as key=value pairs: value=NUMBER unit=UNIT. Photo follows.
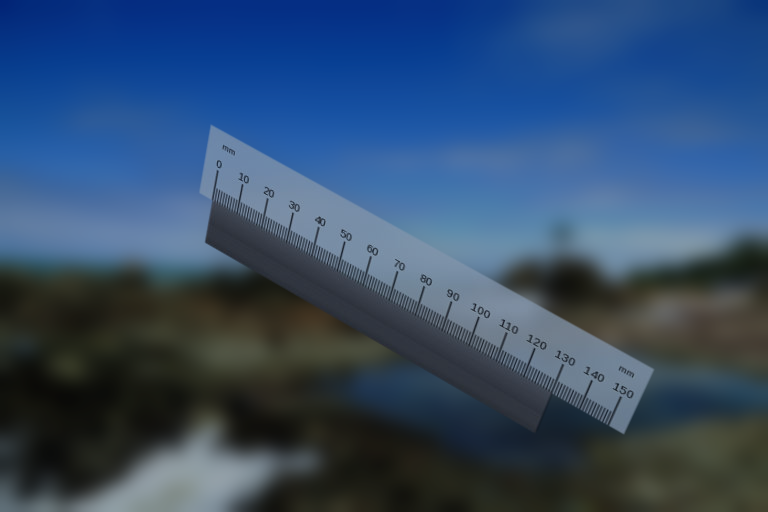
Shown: value=130 unit=mm
